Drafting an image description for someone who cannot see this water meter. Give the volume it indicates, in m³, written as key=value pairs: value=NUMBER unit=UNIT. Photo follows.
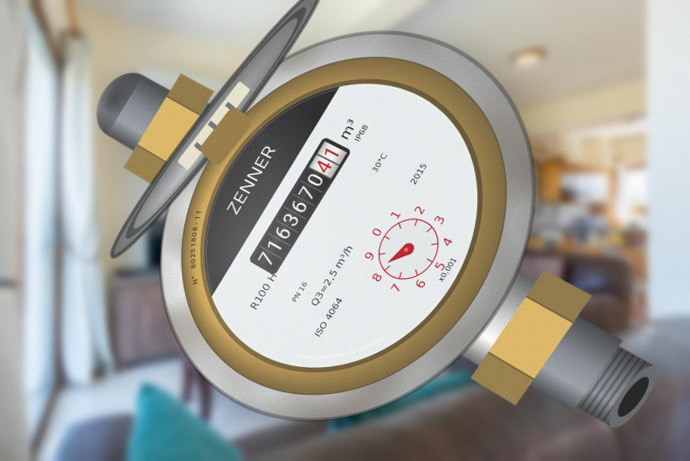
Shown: value=7163670.418 unit=m³
